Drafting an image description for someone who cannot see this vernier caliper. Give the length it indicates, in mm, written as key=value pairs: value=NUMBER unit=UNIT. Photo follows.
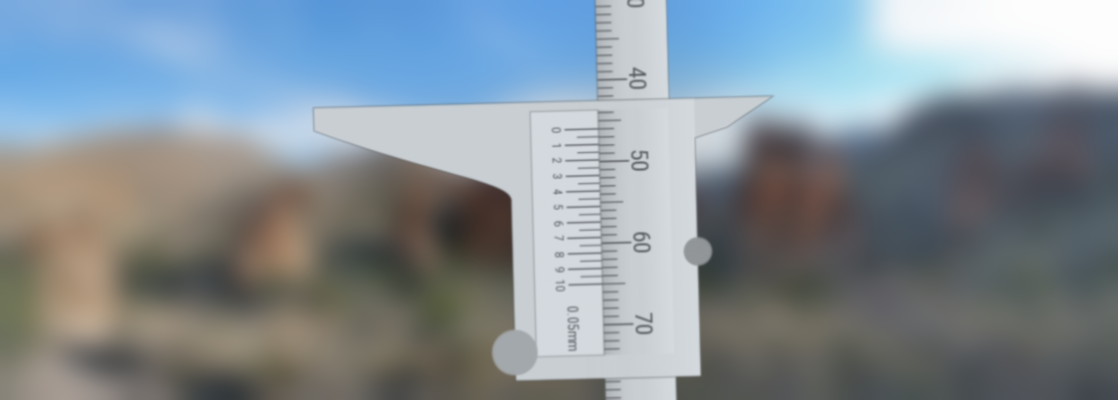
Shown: value=46.0 unit=mm
